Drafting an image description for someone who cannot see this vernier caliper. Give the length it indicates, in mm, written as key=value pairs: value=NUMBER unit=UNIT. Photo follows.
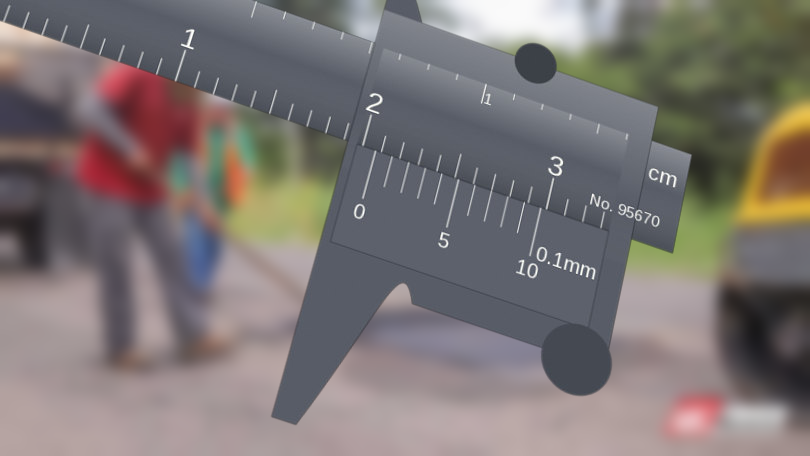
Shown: value=20.7 unit=mm
